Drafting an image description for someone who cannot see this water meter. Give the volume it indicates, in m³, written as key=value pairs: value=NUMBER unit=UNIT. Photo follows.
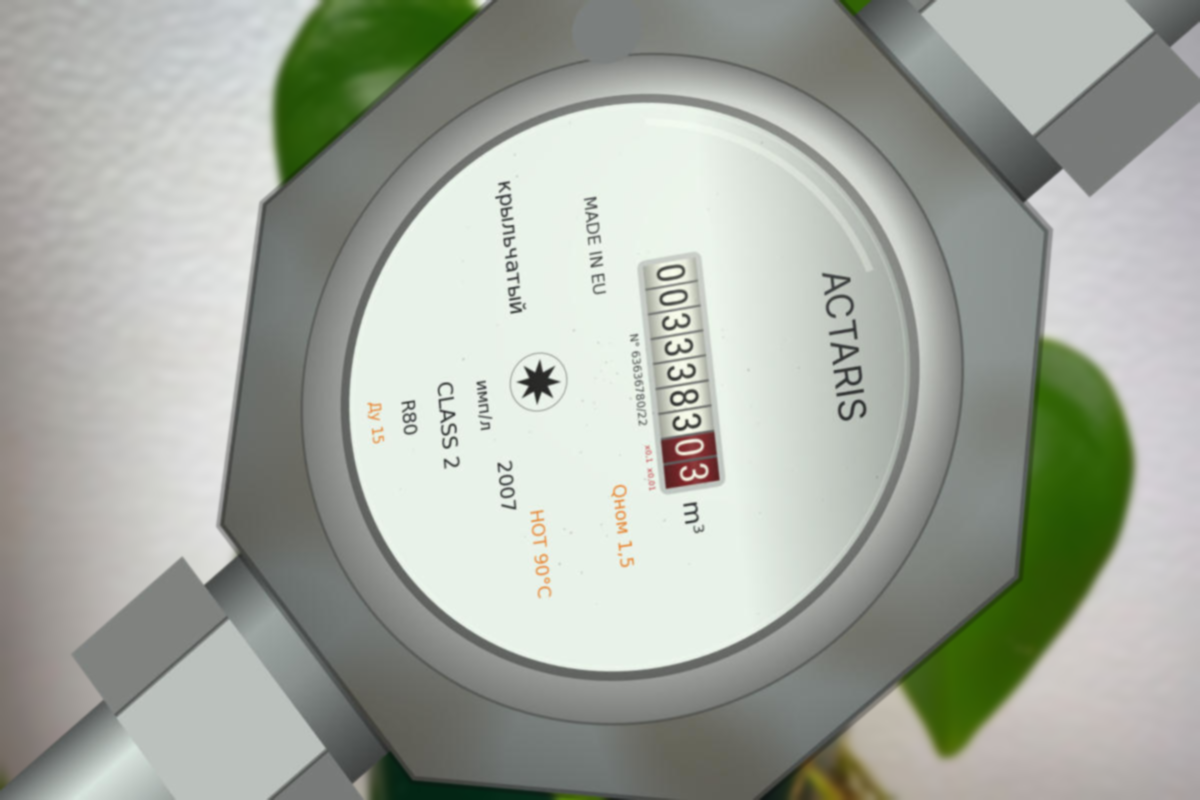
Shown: value=33383.03 unit=m³
